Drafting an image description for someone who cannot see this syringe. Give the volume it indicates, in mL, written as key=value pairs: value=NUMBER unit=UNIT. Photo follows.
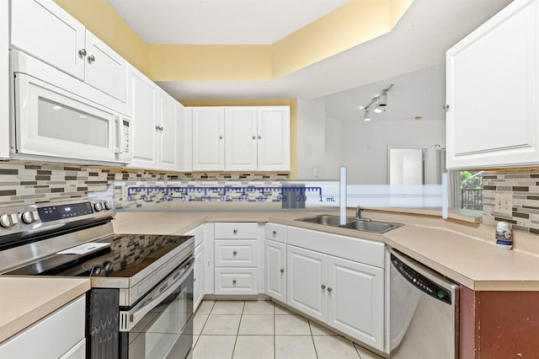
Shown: value=0.8 unit=mL
